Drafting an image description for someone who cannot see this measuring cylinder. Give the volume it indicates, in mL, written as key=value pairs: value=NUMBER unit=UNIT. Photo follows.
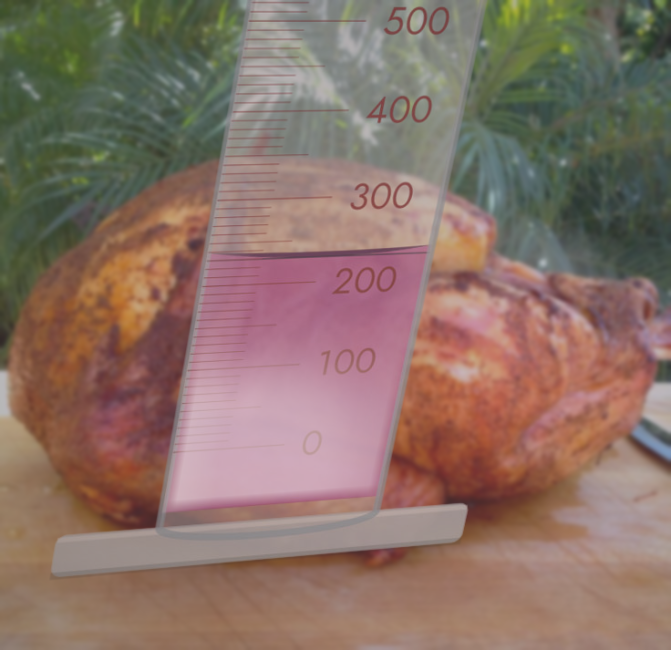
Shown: value=230 unit=mL
